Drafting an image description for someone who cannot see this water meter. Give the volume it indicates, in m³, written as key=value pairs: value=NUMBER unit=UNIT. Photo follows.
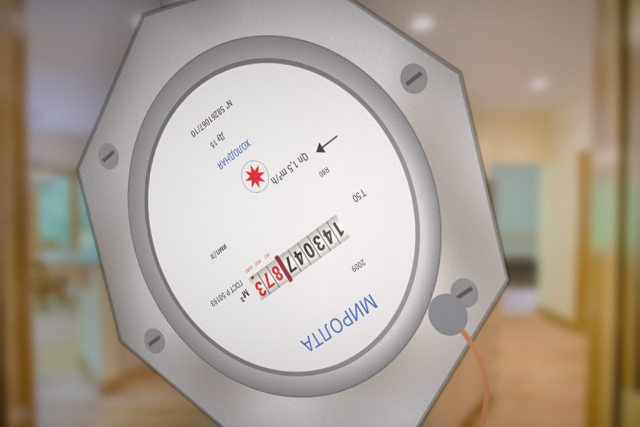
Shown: value=143047.873 unit=m³
